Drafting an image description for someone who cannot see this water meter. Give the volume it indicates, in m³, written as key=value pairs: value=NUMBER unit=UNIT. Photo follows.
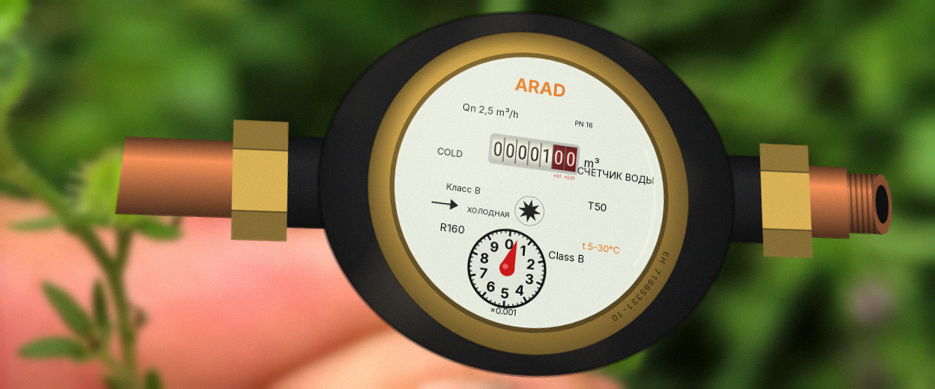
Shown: value=1.000 unit=m³
